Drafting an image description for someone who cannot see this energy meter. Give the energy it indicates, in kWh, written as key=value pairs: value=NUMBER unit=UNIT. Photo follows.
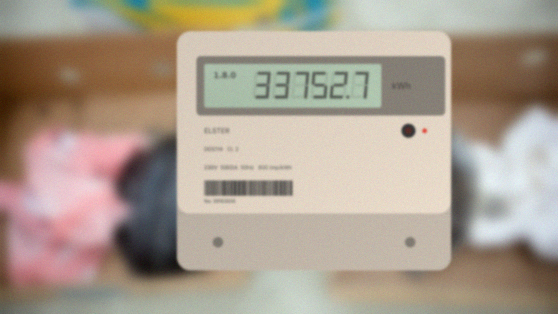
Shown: value=33752.7 unit=kWh
